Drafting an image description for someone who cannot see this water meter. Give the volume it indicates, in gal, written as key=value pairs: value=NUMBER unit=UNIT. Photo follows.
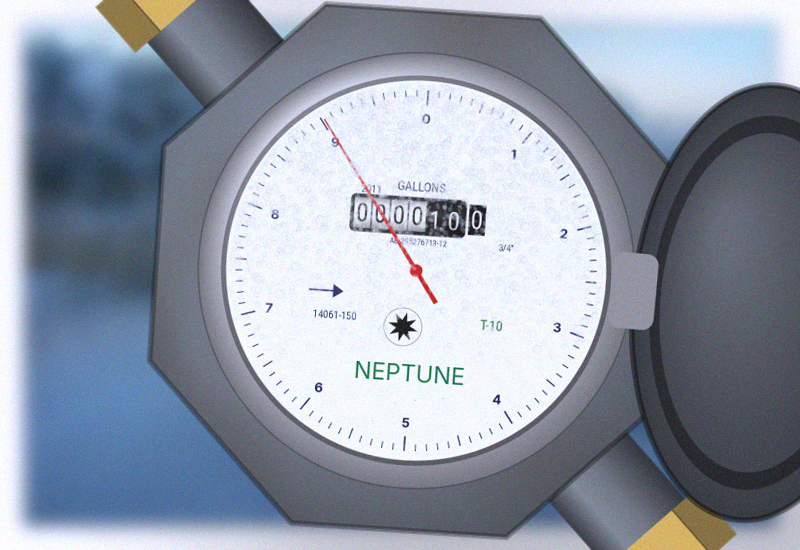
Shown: value=99.0 unit=gal
